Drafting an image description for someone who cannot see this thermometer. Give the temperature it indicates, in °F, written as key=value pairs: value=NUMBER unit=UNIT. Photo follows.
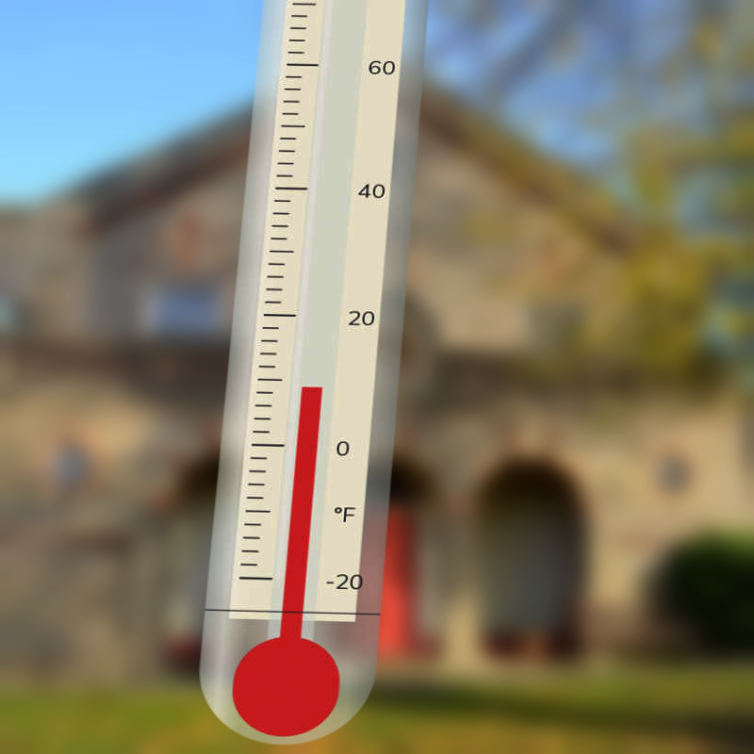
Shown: value=9 unit=°F
